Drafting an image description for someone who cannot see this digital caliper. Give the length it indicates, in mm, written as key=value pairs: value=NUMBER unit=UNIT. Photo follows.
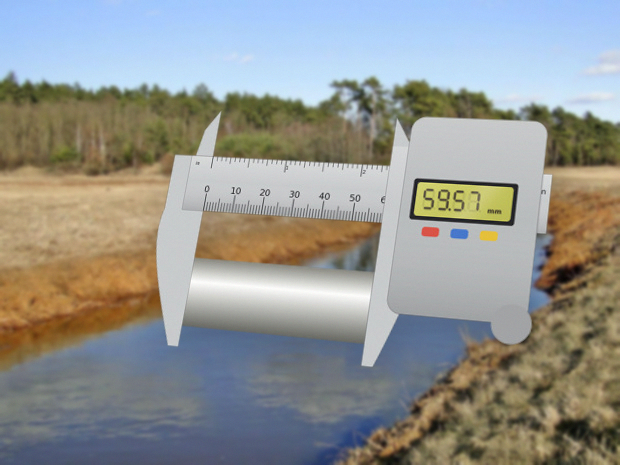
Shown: value=59.57 unit=mm
